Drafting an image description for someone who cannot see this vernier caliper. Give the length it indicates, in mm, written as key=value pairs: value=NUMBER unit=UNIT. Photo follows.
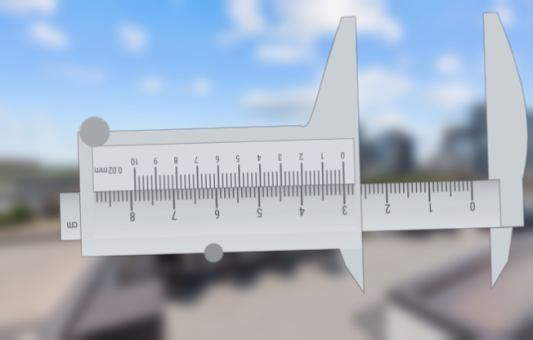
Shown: value=30.0 unit=mm
